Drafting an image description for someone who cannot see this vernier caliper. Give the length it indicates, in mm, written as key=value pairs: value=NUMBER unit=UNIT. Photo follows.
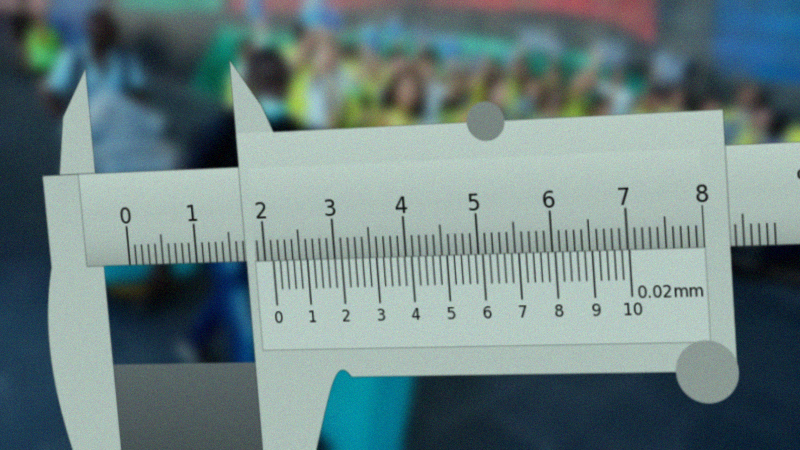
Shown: value=21.2 unit=mm
